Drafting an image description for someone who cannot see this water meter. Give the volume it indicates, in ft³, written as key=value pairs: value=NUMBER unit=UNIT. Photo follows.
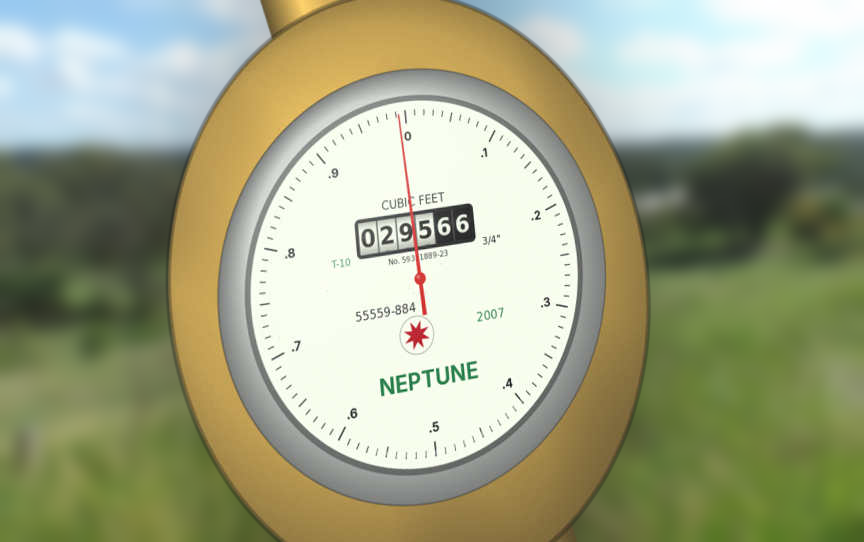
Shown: value=29565.99 unit=ft³
